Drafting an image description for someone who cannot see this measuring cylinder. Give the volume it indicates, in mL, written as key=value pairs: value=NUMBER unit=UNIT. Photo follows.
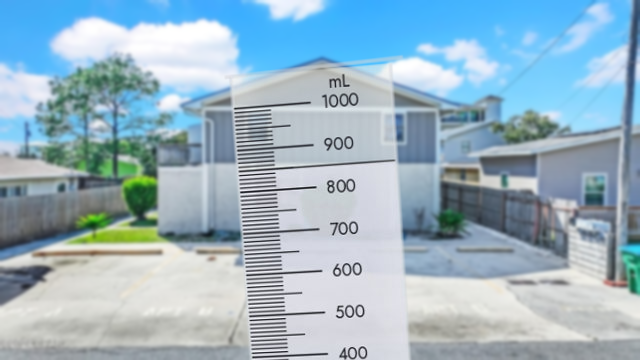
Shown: value=850 unit=mL
